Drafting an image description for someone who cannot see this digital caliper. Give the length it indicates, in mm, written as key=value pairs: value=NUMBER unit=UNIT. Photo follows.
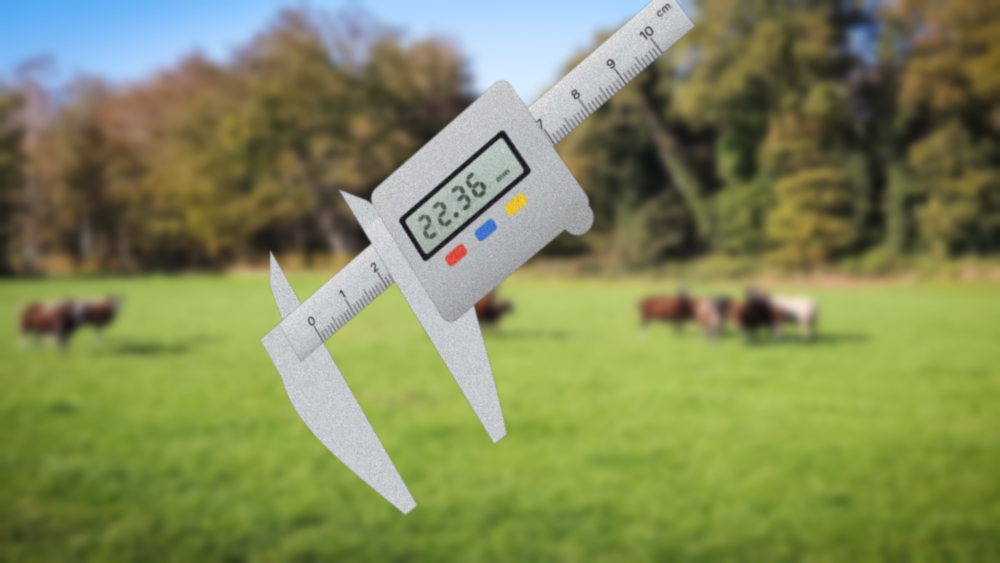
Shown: value=22.36 unit=mm
